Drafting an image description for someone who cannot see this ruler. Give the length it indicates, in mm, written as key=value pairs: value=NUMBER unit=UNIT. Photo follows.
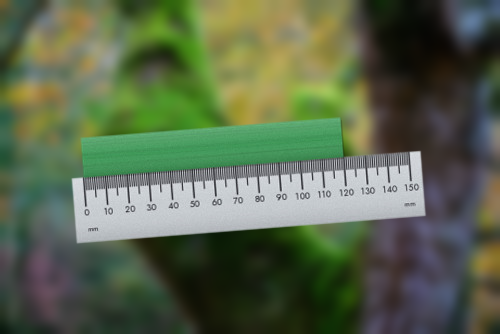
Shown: value=120 unit=mm
